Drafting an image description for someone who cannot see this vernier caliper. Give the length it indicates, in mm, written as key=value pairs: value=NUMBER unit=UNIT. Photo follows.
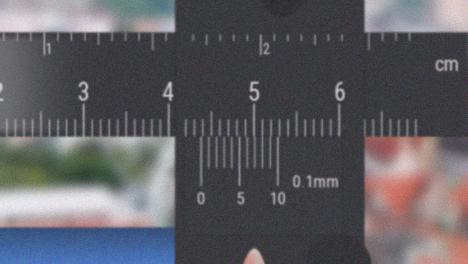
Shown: value=43.8 unit=mm
